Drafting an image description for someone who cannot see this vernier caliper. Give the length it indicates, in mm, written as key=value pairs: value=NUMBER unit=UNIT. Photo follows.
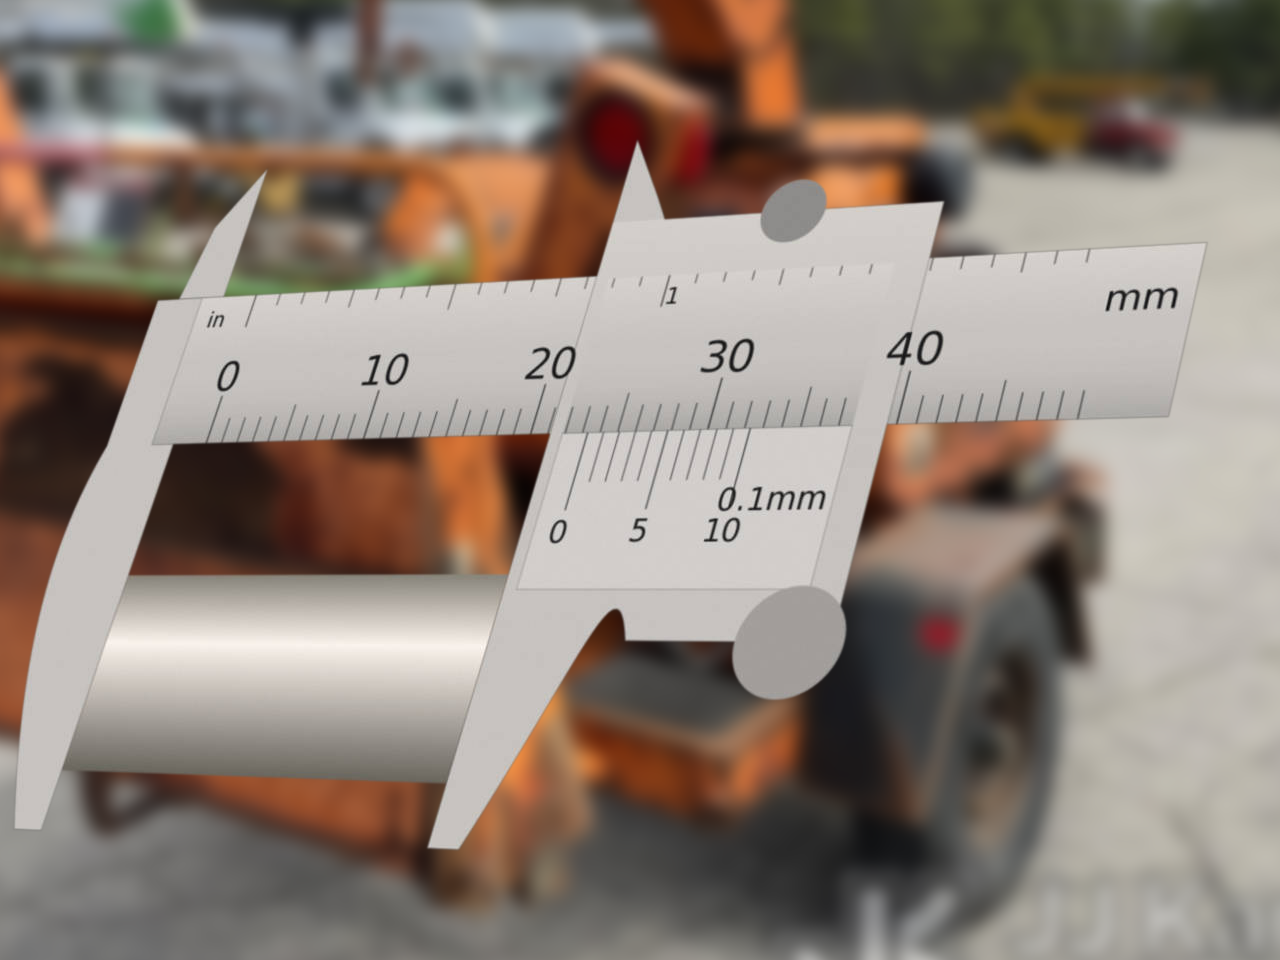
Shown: value=23.3 unit=mm
